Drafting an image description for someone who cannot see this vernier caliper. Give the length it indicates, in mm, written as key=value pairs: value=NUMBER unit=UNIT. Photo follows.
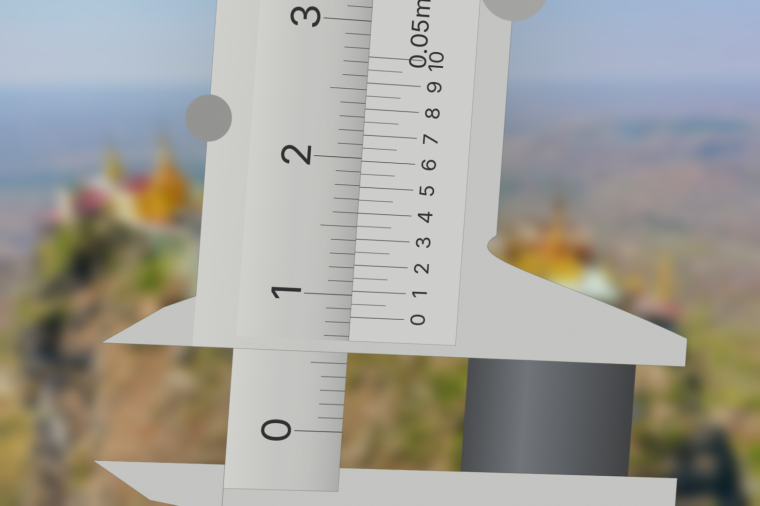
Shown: value=8.4 unit=mm
